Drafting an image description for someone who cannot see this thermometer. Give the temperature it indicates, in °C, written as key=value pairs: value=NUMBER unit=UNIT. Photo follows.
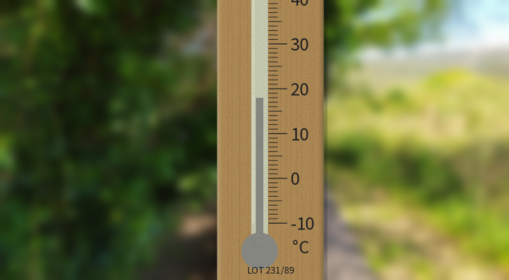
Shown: value=18 unit=°C
